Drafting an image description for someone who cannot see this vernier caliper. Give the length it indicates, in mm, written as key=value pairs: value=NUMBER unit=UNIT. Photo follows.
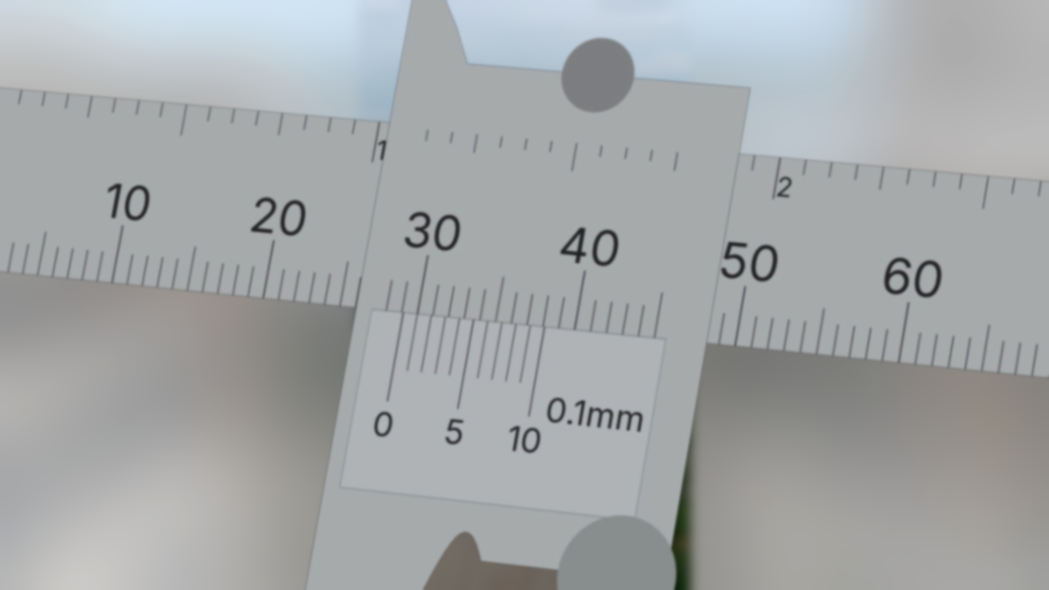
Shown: value=29.1 unit=mm
